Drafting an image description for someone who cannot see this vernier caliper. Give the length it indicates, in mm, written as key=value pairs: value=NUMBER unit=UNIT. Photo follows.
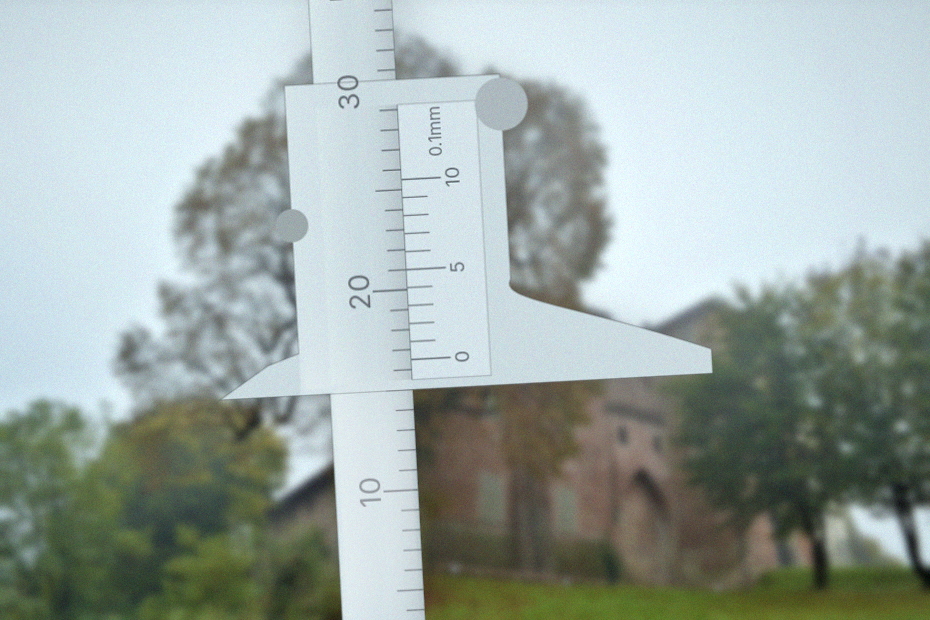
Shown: value=16.5 unit=mm
